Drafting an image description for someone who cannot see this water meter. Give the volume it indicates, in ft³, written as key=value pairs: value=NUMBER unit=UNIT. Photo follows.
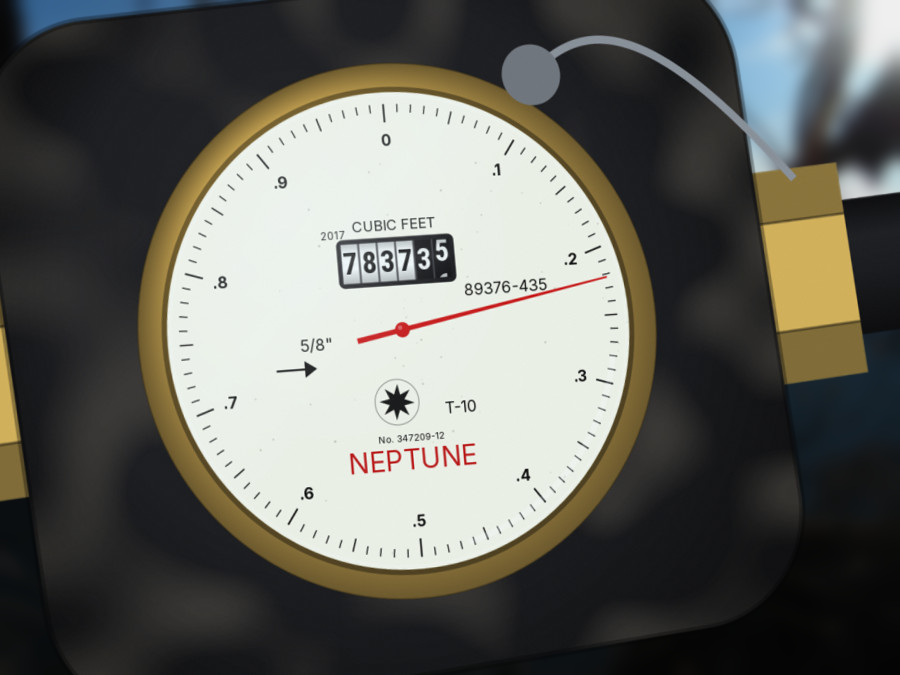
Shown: value=783735.22 unit=ft³
